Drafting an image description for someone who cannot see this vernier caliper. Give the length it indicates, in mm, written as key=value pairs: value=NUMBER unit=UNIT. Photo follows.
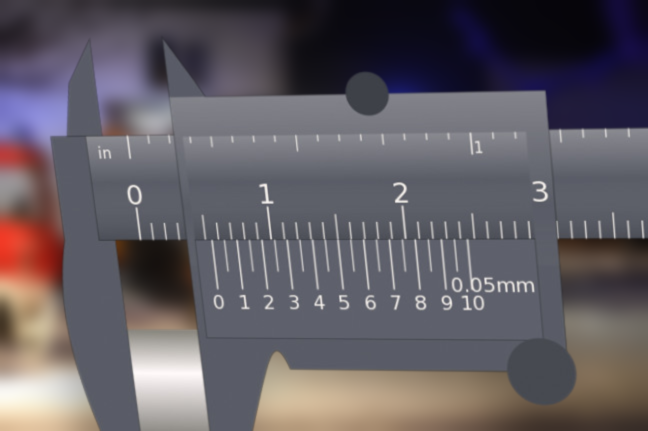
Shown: value=5.5 unit=mm
